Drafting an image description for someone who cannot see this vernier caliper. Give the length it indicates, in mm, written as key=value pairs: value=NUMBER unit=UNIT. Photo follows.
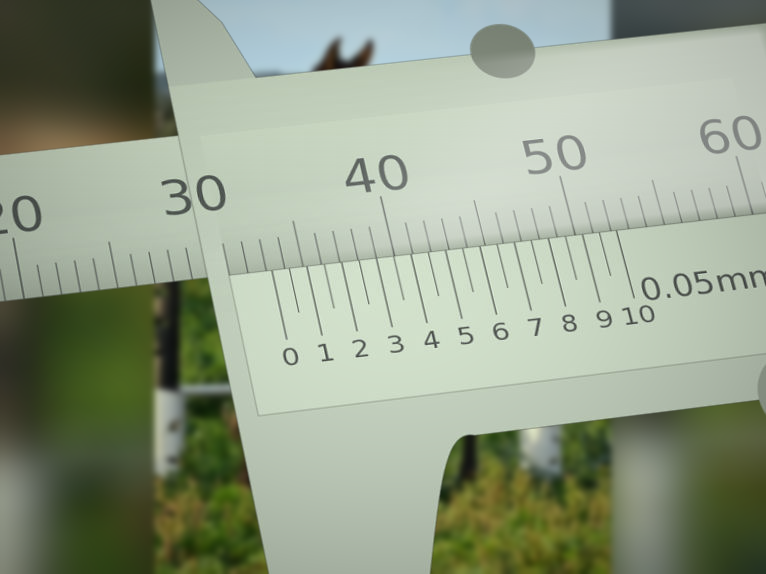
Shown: value=33.3 unit=mm
